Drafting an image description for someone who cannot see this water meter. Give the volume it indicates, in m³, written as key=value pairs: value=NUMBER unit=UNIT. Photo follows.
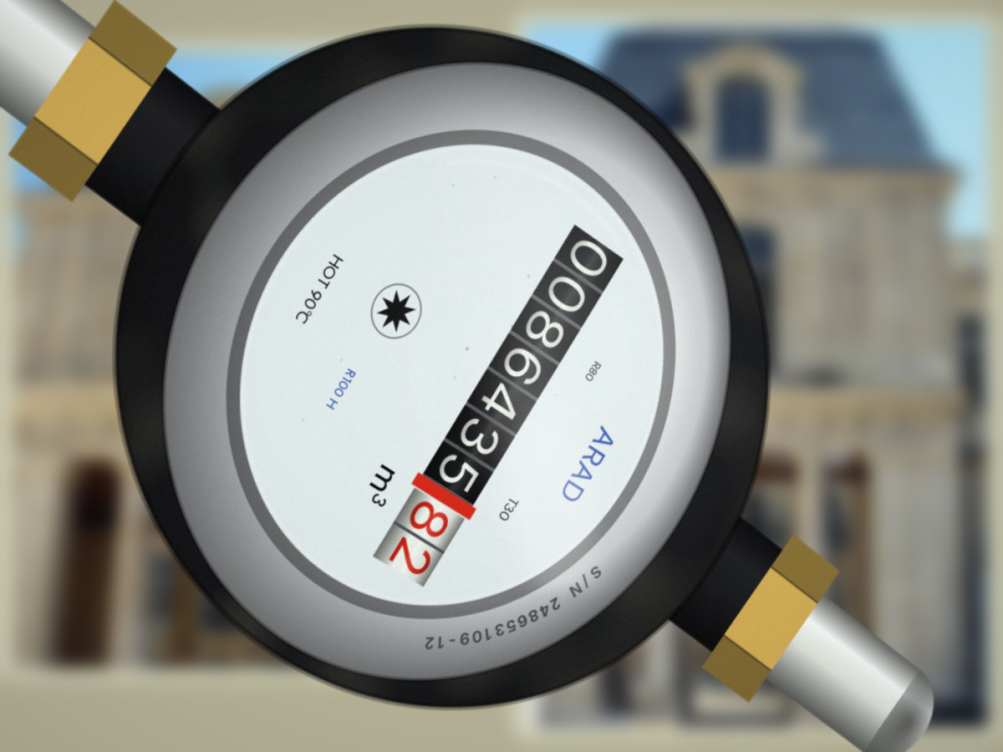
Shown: value=86435.82 unit=m³
